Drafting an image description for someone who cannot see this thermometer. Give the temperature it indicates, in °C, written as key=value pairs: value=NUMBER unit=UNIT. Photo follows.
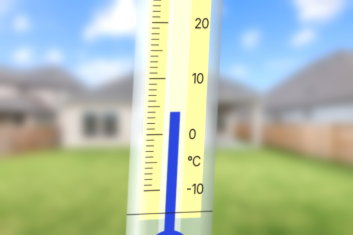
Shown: value=4 unit=°C
